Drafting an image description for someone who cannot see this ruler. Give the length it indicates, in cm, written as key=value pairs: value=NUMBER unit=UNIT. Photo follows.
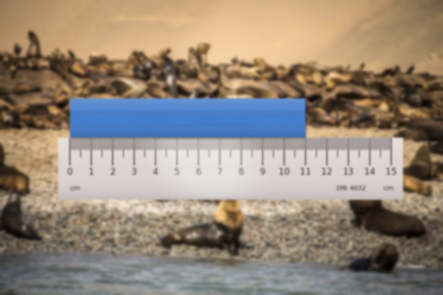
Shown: value=11 unit=cm
